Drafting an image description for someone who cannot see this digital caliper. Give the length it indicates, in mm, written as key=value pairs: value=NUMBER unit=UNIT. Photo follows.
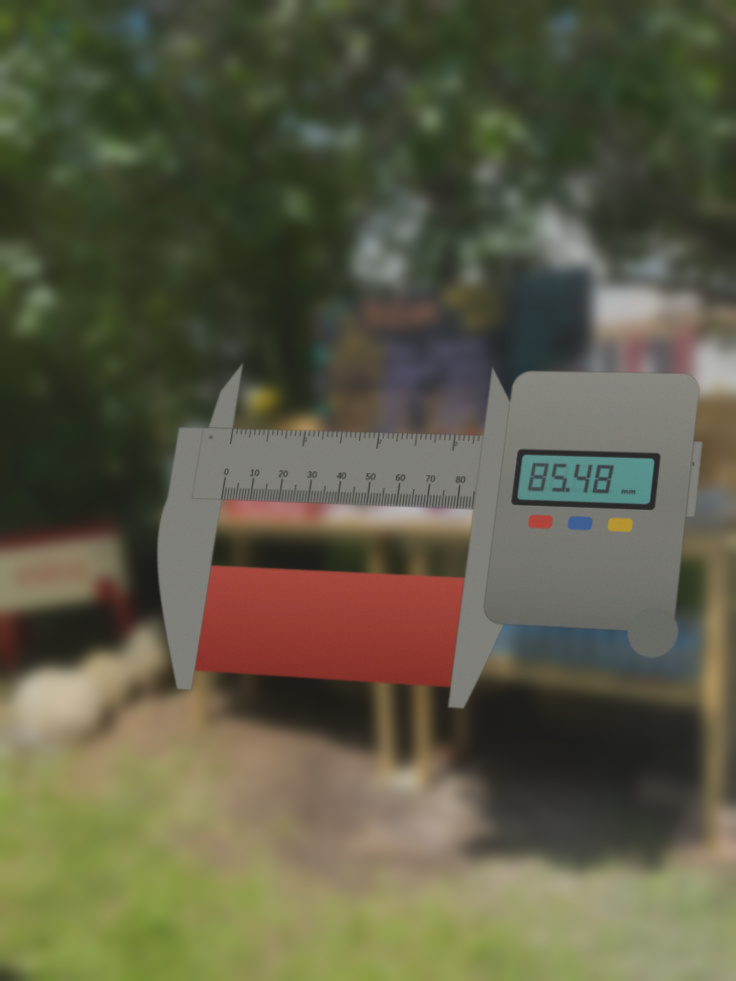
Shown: value=85.48 unit=mm
